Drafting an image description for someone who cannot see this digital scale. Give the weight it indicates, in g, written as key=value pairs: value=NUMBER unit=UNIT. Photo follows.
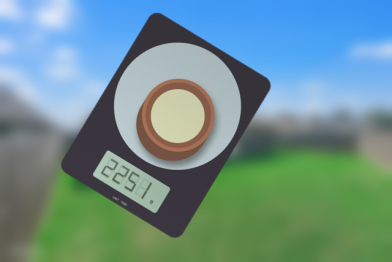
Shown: value=2251 unit=g
